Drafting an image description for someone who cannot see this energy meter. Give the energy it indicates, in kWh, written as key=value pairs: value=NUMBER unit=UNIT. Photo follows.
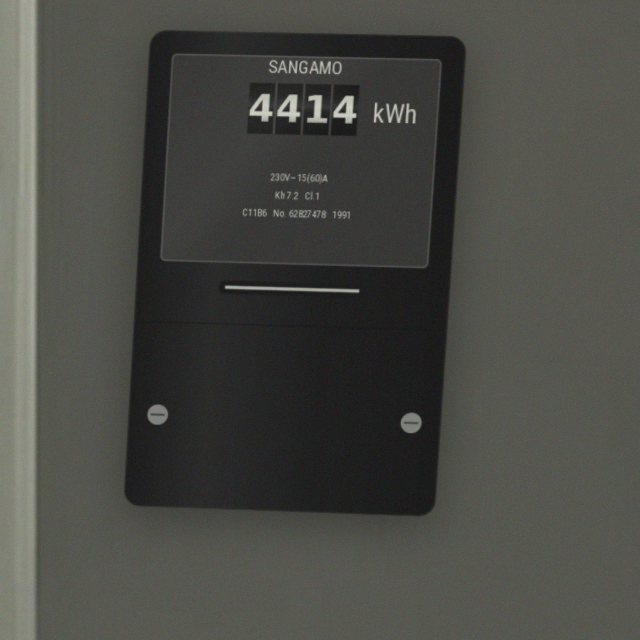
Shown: value=4414 unit=kWh
